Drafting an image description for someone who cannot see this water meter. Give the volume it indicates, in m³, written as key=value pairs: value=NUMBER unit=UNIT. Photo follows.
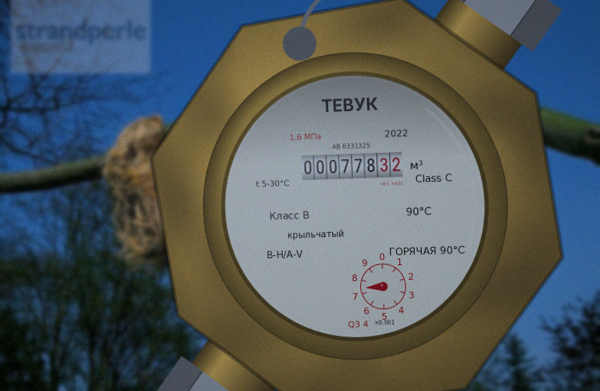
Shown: value=778.327 unit=m³
